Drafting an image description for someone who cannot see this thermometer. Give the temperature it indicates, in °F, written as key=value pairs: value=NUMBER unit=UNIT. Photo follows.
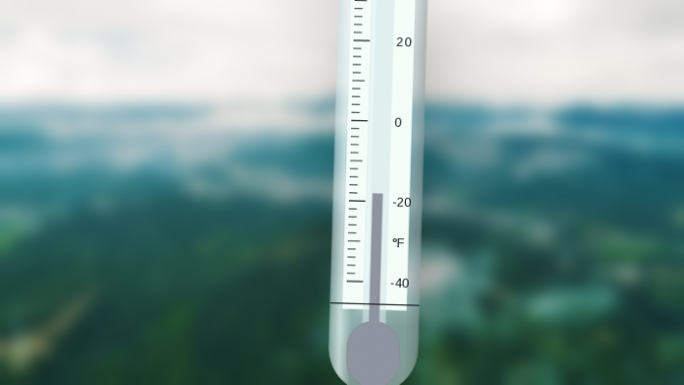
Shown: value=-18 unit=°F
